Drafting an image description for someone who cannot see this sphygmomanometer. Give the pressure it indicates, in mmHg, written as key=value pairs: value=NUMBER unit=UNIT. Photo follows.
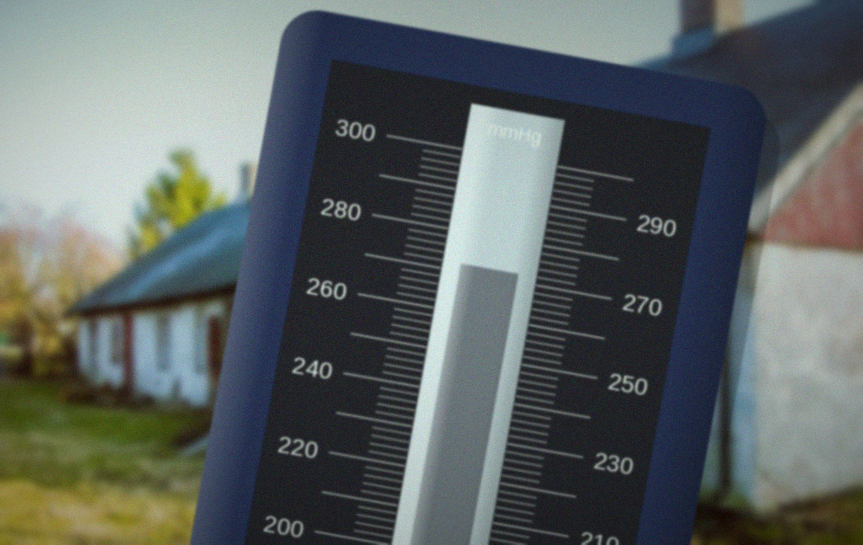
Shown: value=272 unit=mmHg
